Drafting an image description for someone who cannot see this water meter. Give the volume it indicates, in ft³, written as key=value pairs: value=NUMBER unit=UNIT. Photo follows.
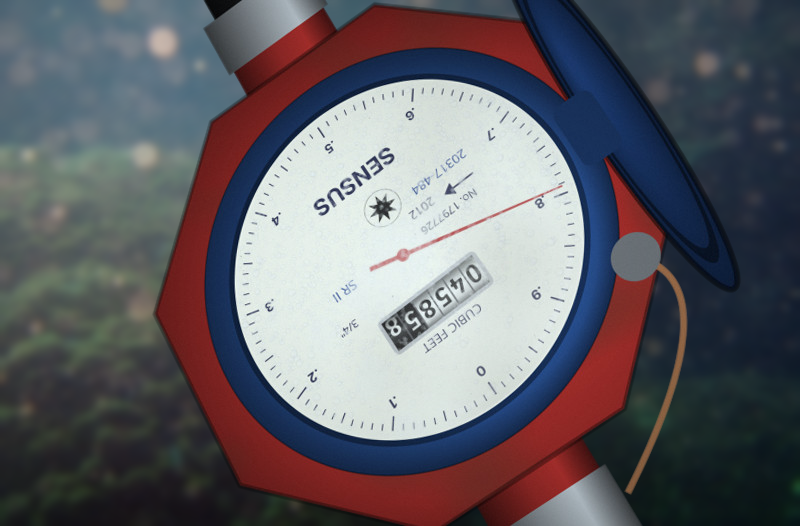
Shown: value=45857.79 unit=ft³
